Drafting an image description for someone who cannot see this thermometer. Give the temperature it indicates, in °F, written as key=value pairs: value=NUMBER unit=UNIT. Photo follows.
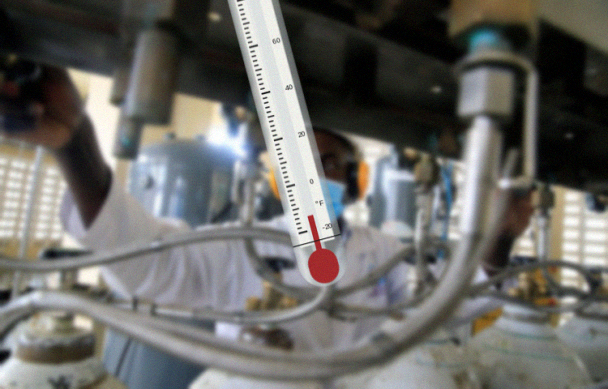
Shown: value=-14 unit=°F
